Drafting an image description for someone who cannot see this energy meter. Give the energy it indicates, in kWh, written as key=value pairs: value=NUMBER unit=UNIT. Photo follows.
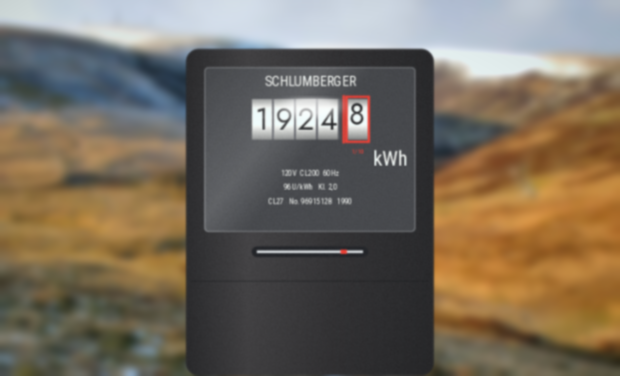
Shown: value=1924.8 unit=kWh
